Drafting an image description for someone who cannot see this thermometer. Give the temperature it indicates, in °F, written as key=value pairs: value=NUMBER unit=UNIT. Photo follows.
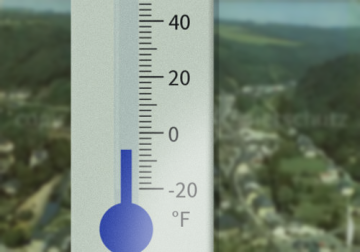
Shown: value=-6 unit=°F
